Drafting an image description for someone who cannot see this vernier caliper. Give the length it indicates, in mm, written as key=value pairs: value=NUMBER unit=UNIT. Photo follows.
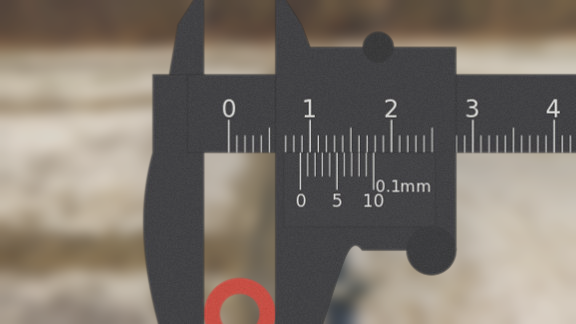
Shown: value=8.8 unit=mm
